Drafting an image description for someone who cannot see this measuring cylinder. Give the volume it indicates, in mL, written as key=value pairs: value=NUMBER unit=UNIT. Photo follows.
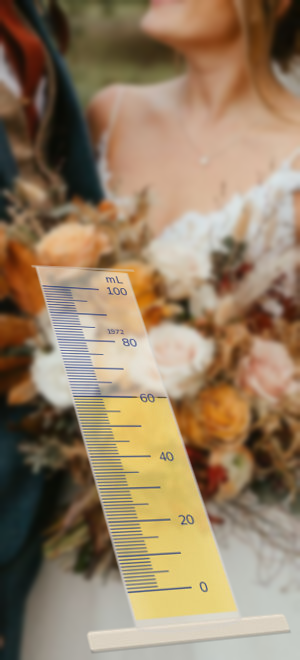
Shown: value=60 unit=mL
